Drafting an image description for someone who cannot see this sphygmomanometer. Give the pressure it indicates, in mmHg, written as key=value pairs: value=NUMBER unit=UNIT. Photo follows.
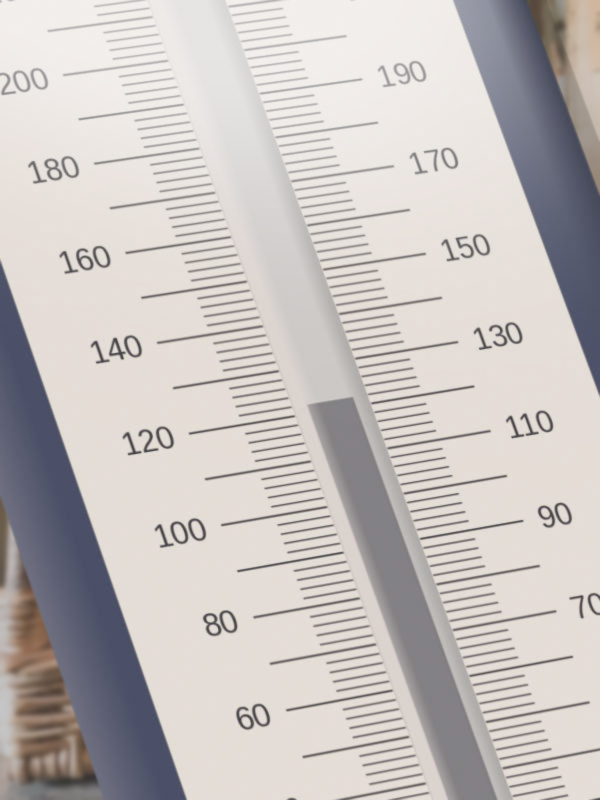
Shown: value=122 unit=mmHg
